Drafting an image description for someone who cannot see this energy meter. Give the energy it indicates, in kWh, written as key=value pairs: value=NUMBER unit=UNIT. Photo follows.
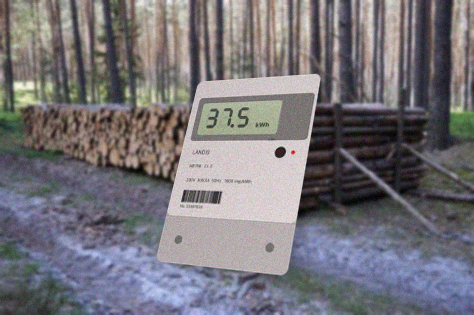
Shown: value=37.5 unit=kWh
